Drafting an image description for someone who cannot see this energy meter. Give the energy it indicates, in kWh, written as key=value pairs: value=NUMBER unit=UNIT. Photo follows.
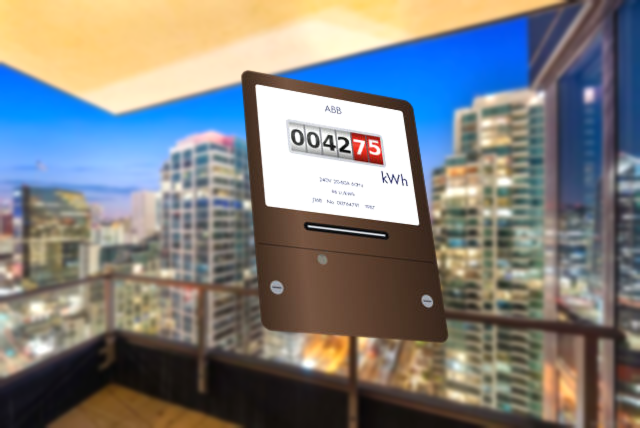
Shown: value=42.75 unit=kWh
